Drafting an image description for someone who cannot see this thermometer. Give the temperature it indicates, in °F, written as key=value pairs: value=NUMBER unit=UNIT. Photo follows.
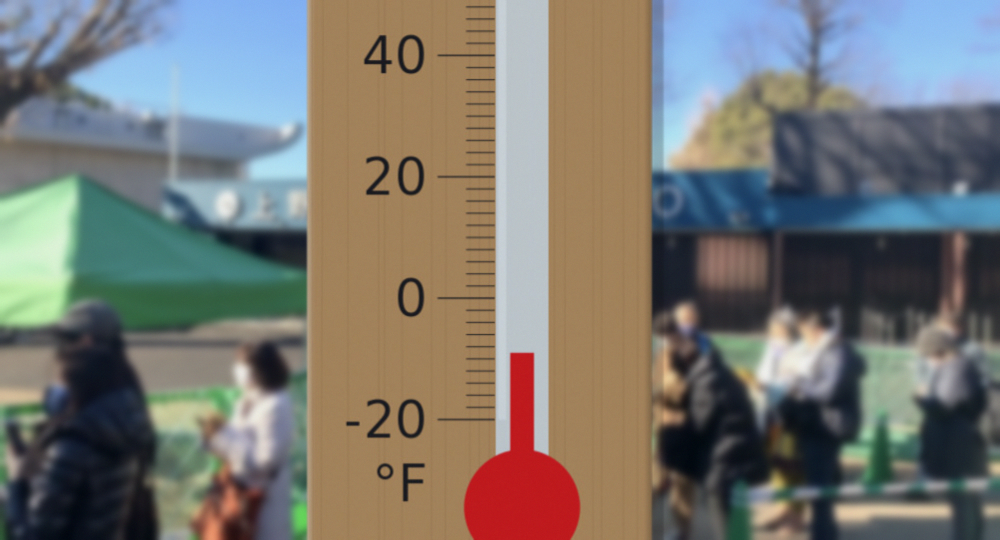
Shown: value=-9 unit=°F
